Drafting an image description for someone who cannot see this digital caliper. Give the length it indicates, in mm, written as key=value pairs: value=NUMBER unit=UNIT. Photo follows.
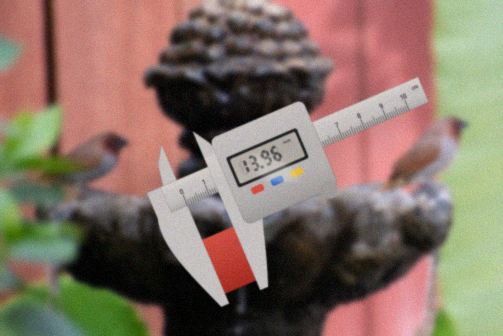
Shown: value=13.96 unit=mm
